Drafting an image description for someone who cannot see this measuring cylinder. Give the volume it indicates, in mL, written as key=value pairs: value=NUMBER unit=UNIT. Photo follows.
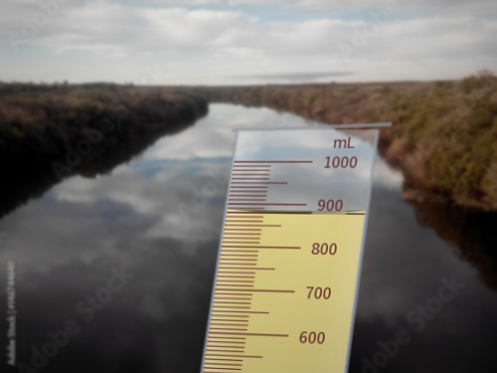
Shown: value=880 unit=mL
